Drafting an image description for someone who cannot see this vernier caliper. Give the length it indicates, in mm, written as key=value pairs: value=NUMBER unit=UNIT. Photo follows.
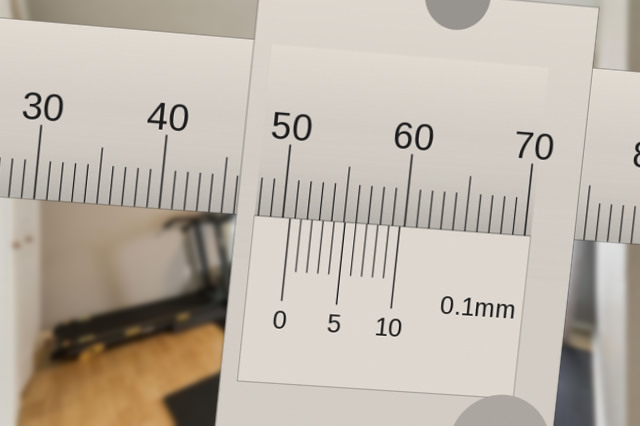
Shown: value=50.6 unit=mm
